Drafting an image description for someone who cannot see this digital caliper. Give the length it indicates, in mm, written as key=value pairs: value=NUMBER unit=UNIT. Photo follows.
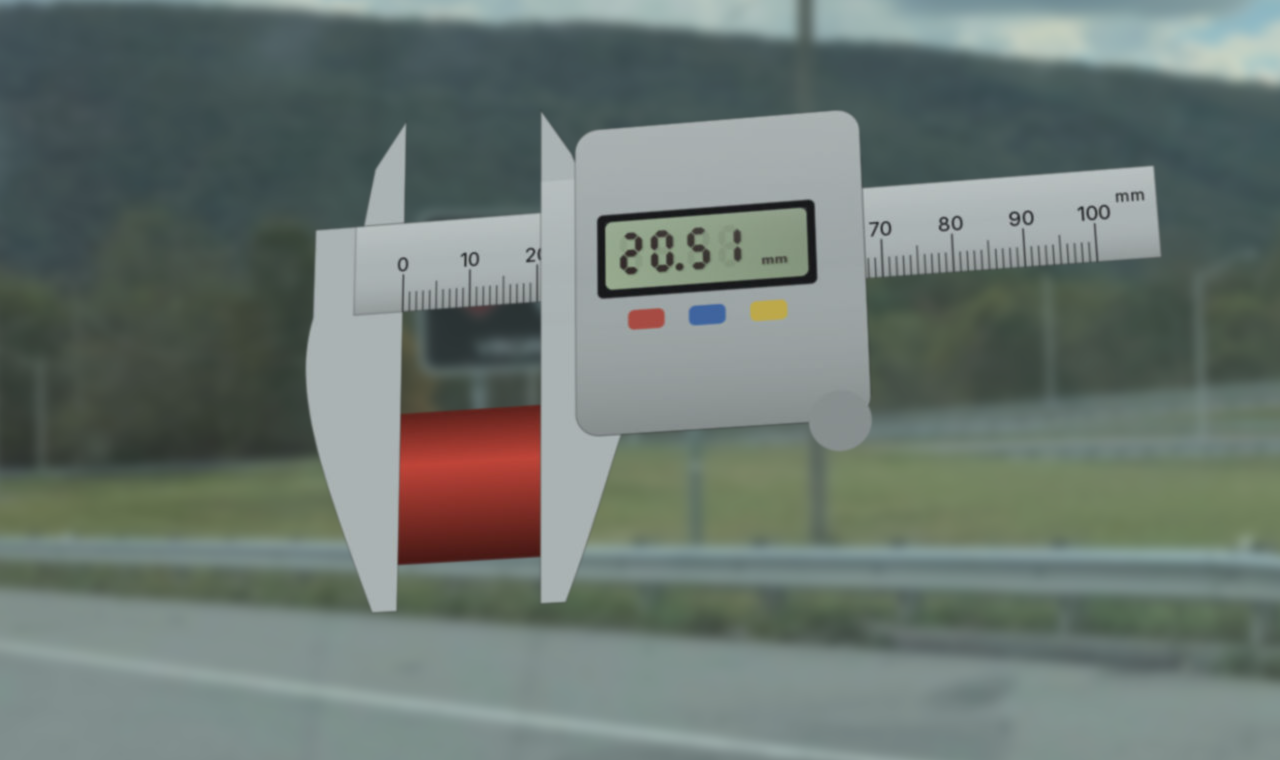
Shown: value=20.51 unit=mm
